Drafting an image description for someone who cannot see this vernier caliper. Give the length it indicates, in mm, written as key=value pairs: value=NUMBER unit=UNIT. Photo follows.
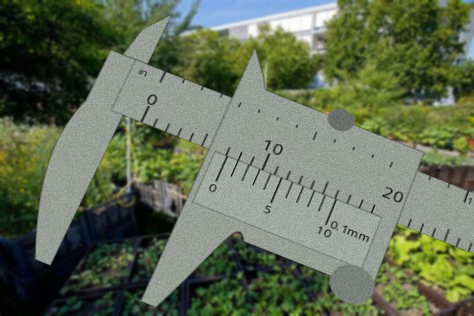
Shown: value=7.1 unit=mm
